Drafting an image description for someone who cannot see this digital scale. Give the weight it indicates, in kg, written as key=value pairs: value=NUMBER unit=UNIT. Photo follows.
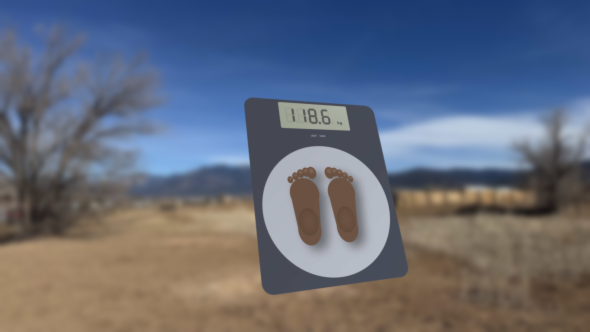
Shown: value=118.6 unit=kg
